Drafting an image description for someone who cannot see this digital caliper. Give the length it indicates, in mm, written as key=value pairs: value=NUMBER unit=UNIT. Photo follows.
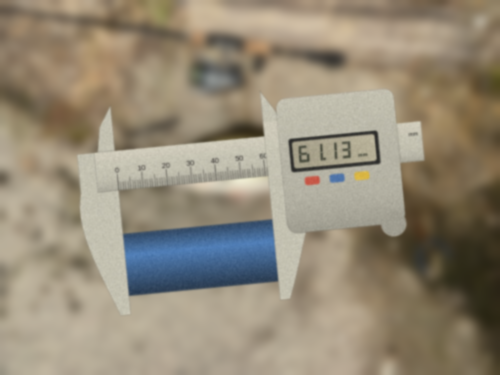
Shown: value=61.13 unit=mm
